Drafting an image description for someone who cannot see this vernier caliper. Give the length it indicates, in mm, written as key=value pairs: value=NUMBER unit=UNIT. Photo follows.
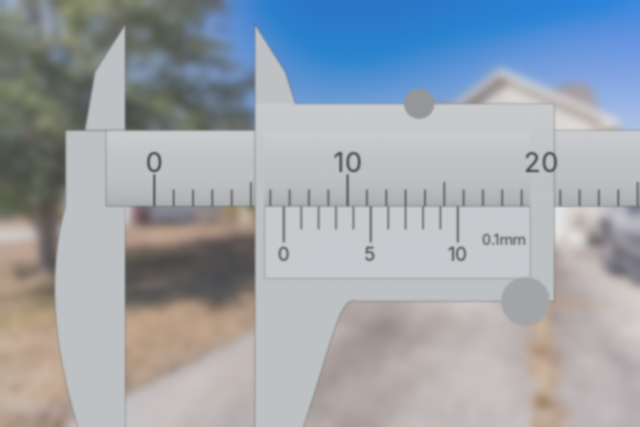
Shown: value=6.7 unit=mm
